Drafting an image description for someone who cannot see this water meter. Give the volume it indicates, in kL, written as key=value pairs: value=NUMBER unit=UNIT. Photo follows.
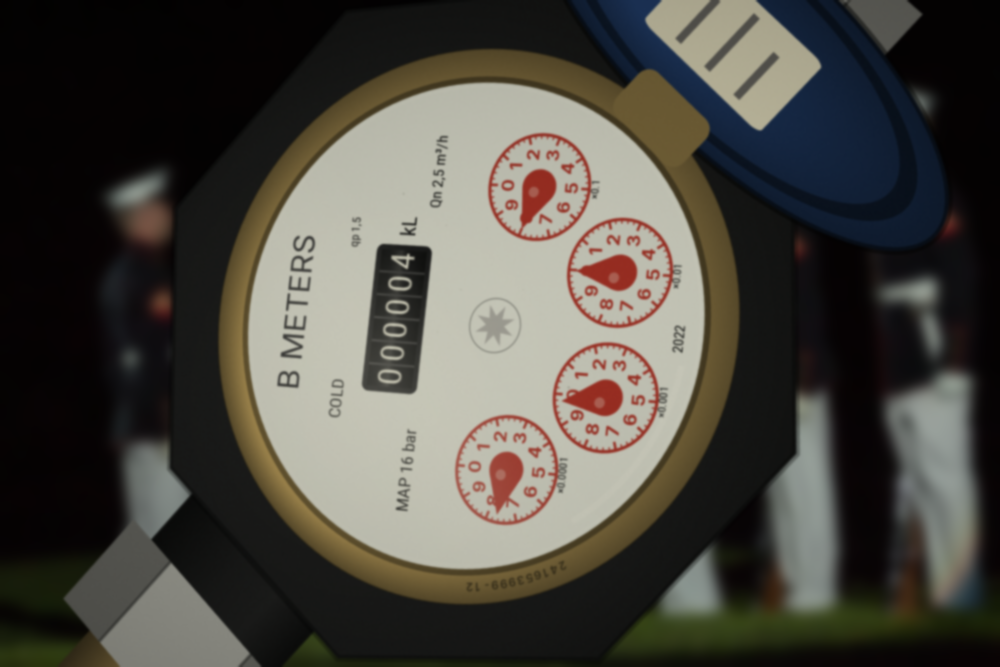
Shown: value=4.7997 unit=kL
